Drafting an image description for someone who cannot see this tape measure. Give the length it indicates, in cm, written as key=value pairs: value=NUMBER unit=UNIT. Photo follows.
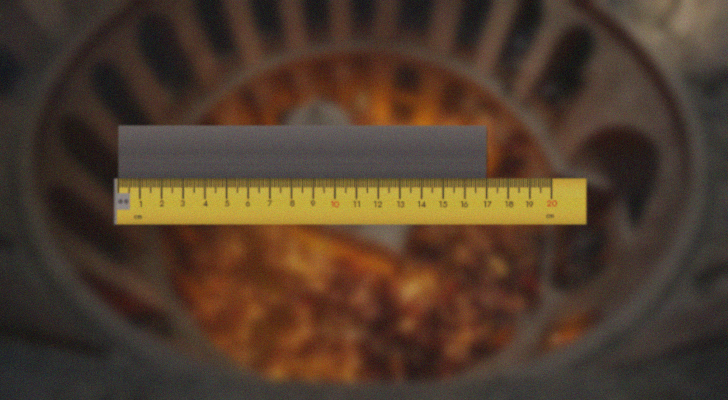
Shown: value=17 unit=cm
